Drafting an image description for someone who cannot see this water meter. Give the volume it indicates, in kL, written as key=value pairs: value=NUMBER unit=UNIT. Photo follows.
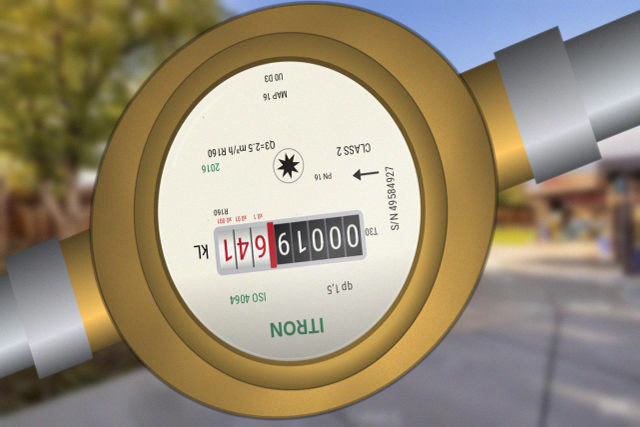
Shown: value=19.641 unit=kL
